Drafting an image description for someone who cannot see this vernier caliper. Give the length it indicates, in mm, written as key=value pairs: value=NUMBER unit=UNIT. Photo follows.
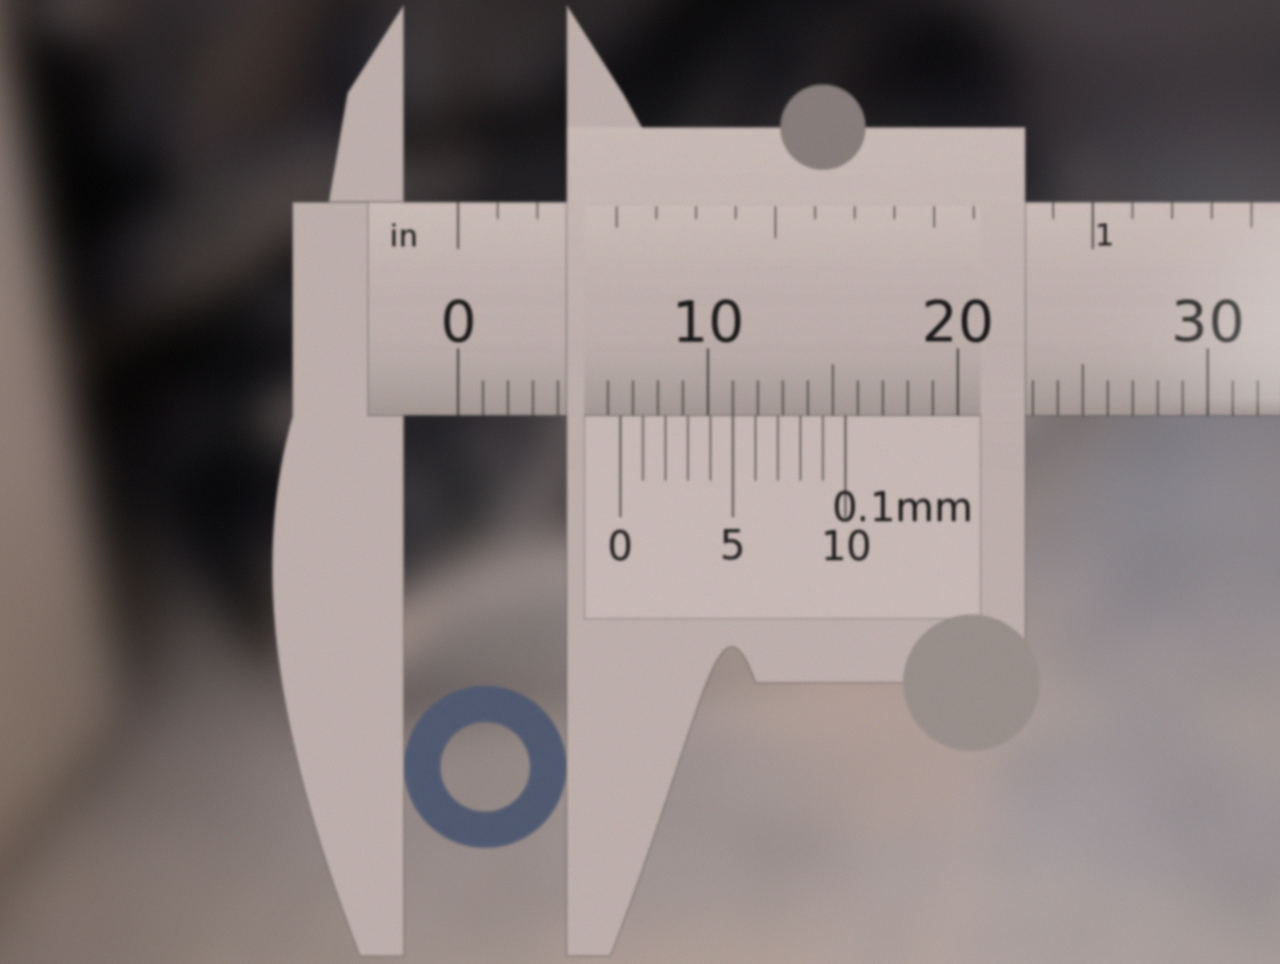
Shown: value=6.5 unit=mm
